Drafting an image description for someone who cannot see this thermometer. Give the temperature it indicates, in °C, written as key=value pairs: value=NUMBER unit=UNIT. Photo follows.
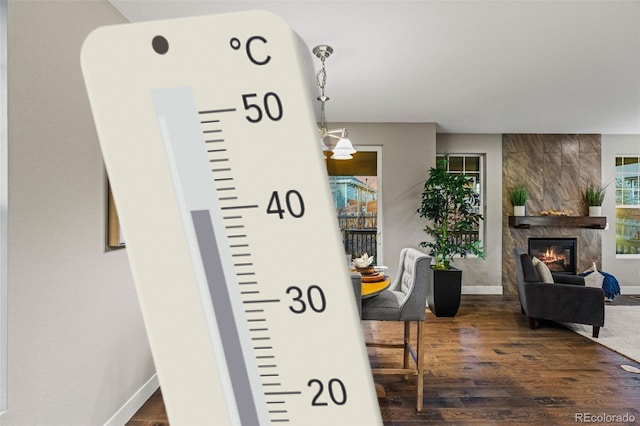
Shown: value=40 unit=°C
